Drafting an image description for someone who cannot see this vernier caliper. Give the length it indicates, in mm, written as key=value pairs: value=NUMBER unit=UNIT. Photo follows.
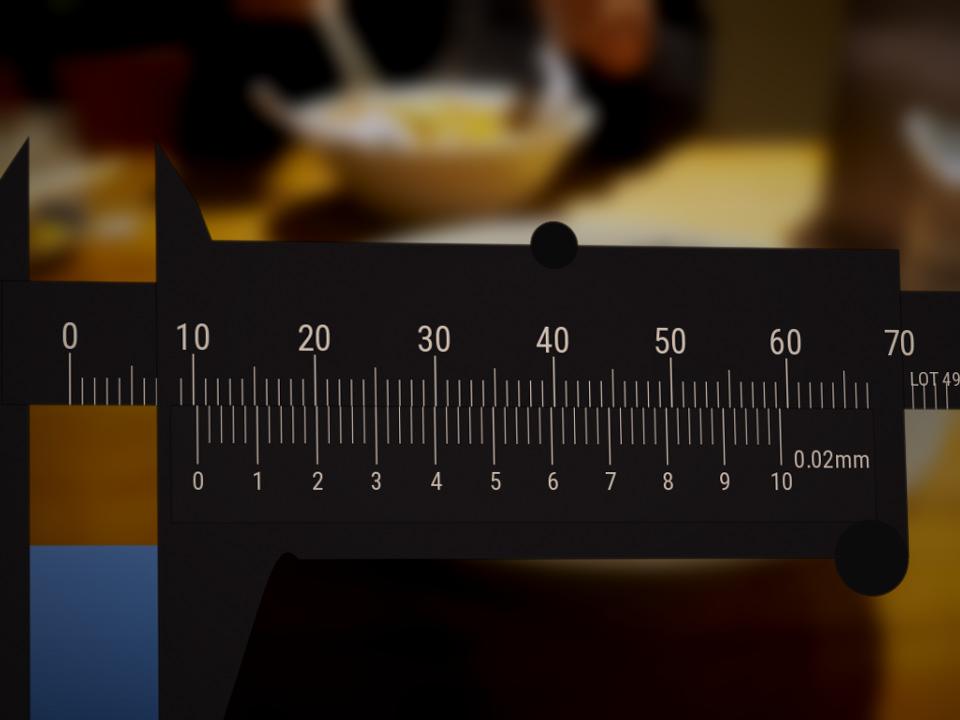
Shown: value=10.3 unit=mm
